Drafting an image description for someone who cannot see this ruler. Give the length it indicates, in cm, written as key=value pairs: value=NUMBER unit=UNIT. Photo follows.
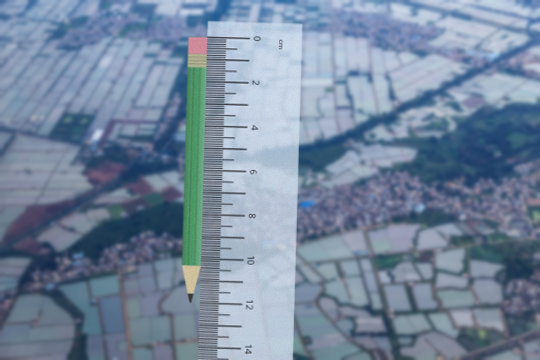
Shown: value=12 unit=cm
